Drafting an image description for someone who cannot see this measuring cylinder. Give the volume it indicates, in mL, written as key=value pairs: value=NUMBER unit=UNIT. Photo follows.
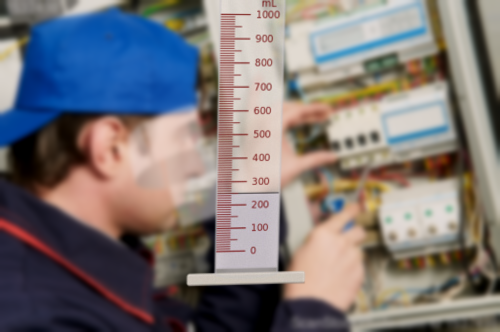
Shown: value=250 unit=mL
